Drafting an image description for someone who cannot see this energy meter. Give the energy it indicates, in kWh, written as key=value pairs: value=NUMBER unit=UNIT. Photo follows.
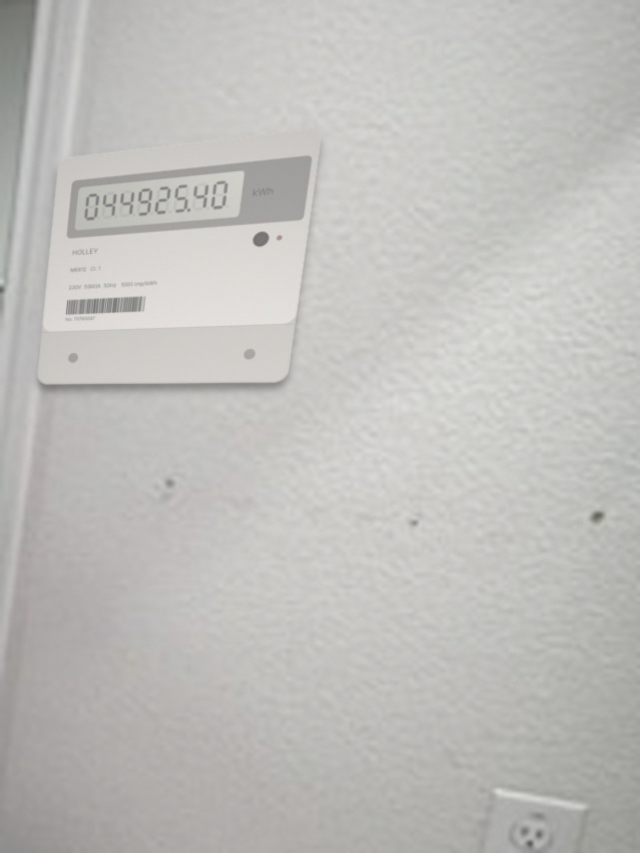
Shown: value=44925.40 unit=kWh
